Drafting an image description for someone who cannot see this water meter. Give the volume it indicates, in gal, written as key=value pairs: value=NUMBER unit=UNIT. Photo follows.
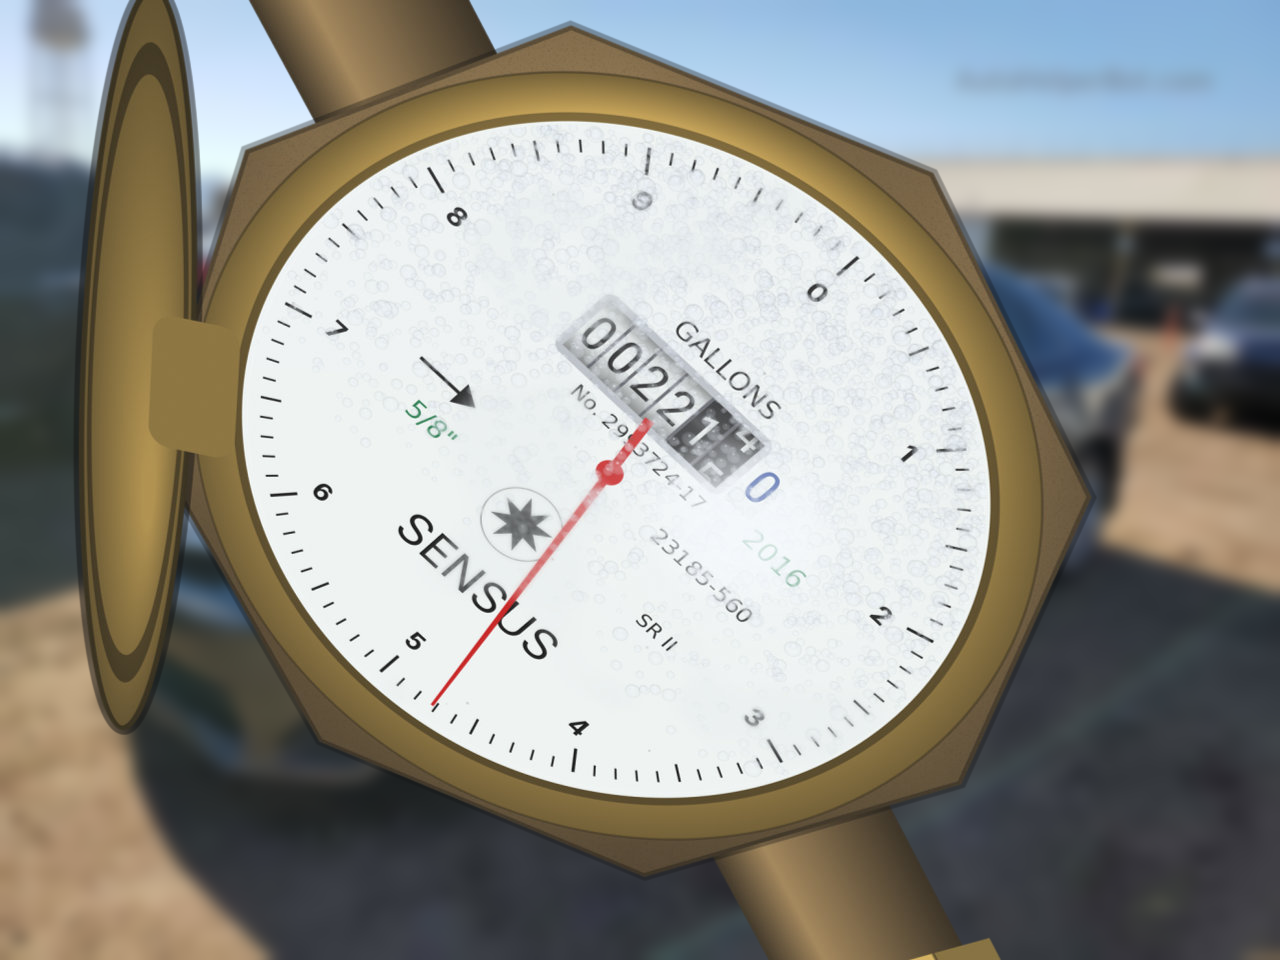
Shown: value=22144.7 unit=gal
